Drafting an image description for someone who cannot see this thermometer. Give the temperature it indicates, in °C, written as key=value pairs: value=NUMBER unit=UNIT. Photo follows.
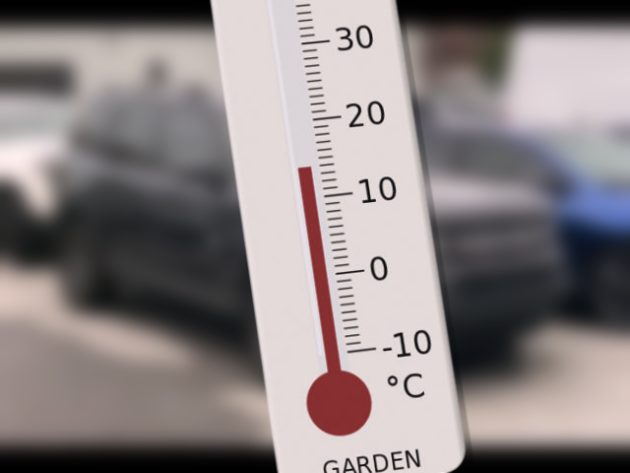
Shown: value=14 unit=°C
